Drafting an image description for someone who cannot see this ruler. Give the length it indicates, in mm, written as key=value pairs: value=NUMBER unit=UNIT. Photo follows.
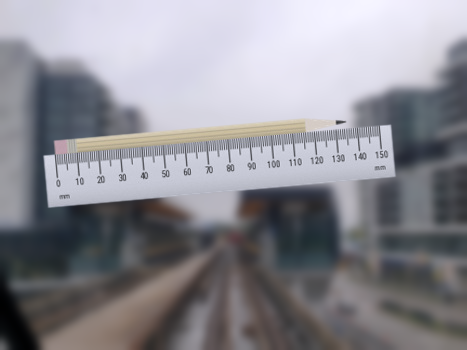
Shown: value=135 unit=mm
